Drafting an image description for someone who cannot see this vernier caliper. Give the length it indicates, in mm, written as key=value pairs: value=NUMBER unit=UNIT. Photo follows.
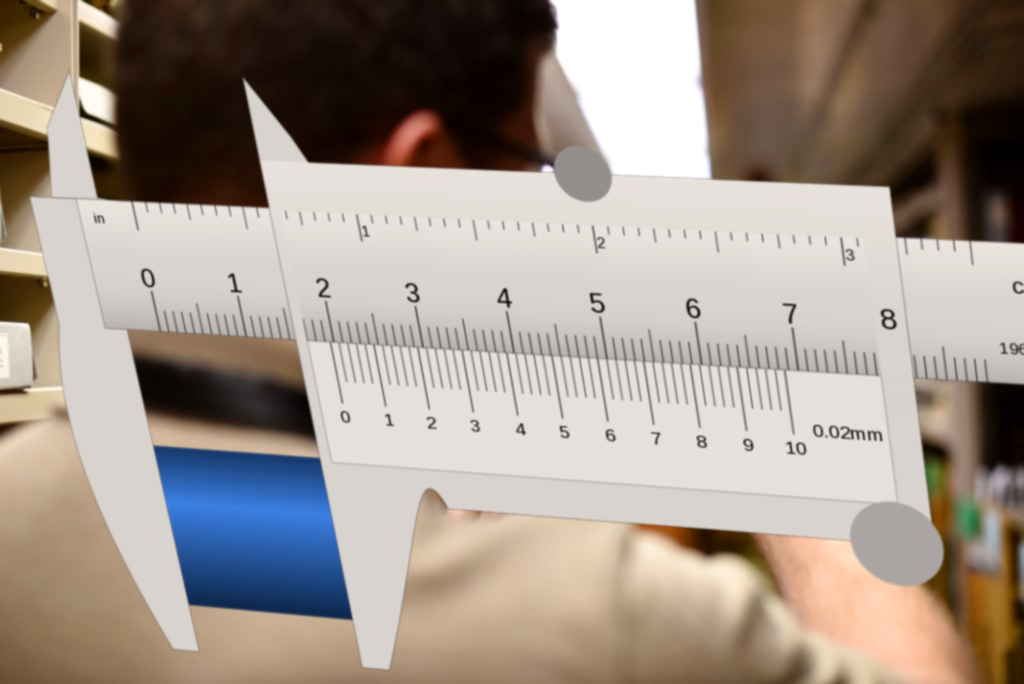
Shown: value=19.6 unit=mm
